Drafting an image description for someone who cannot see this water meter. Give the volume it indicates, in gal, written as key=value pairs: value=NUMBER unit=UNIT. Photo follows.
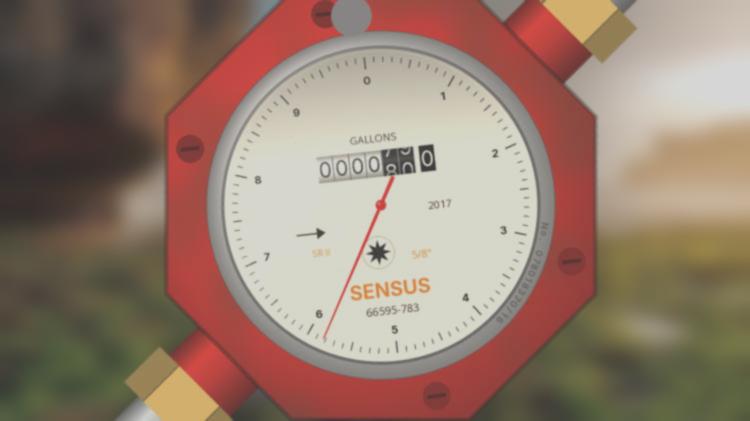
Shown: value=795.8 unit=gal
